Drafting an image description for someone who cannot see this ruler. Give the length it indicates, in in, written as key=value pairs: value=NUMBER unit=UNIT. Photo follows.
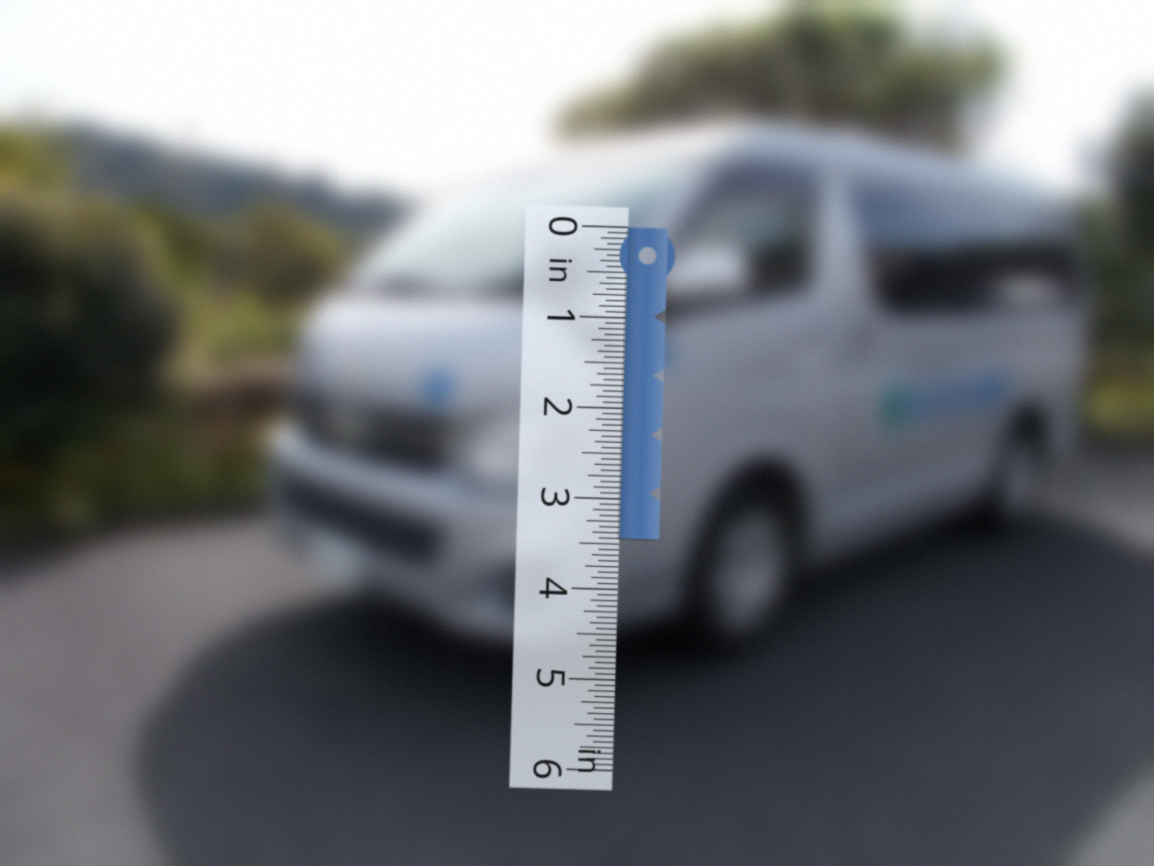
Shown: value=3.4375 unit=in
